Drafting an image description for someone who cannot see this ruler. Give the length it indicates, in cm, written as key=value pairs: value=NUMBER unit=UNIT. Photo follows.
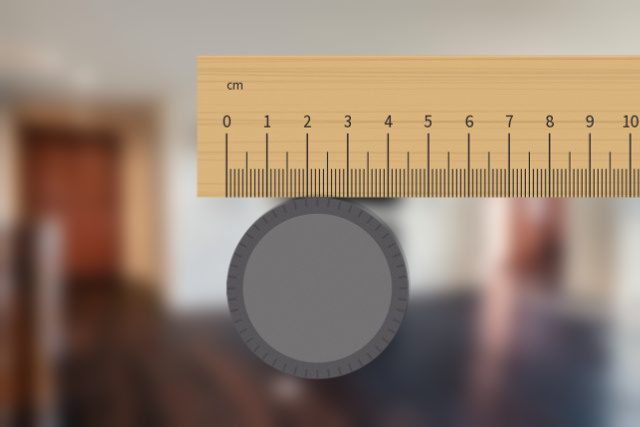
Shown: value=4.5 unit=cm
